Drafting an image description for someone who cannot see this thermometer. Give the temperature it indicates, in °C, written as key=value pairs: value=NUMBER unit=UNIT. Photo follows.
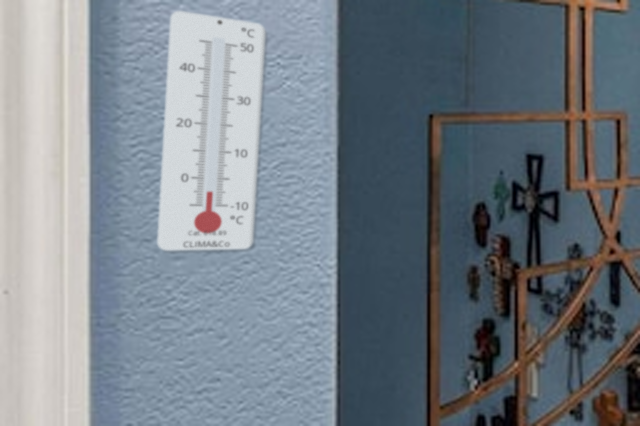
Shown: value=-5 unit=°C
